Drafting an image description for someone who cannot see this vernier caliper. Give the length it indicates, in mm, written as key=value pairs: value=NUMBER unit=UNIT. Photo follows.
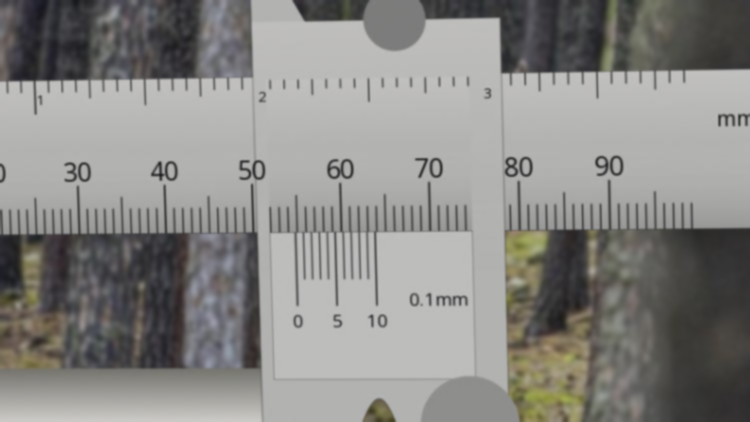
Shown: value=54.8 unit=mm
